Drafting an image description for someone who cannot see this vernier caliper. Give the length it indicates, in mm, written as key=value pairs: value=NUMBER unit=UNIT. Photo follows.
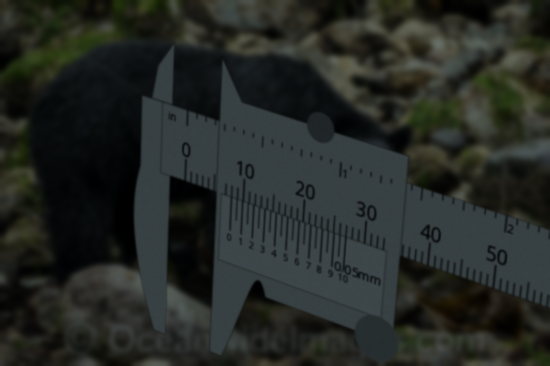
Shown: value=8.0 unit=mm
